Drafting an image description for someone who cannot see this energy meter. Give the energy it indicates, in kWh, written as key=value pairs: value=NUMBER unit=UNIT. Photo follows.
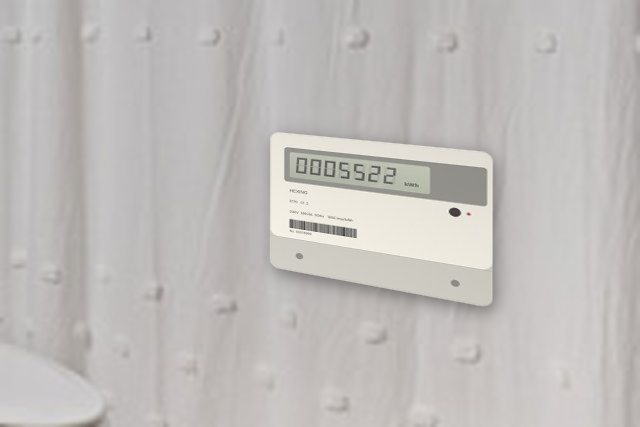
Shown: value=5522 unit=kWh
